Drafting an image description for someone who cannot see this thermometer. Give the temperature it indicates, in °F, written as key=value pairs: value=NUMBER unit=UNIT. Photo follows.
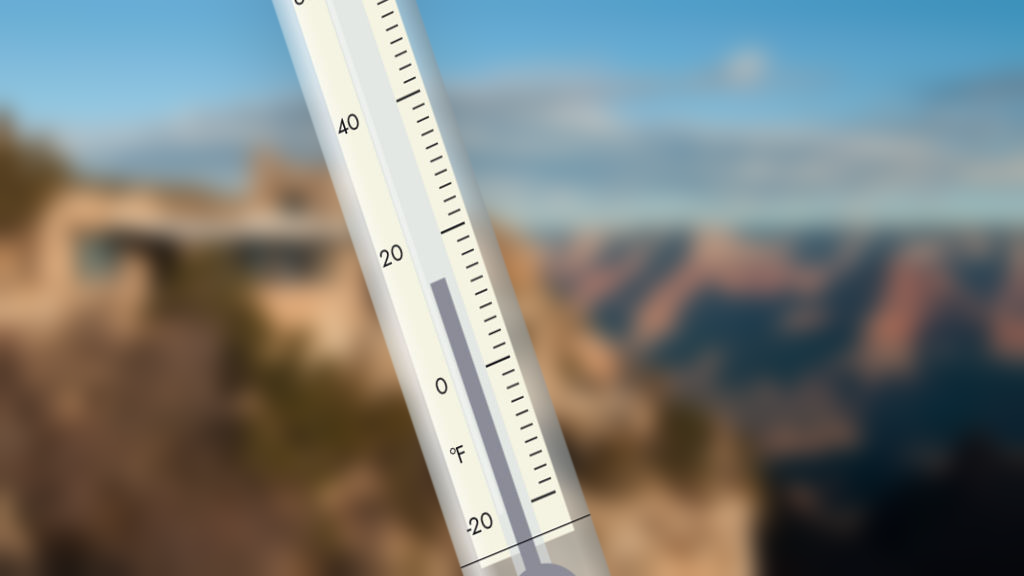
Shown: value=14 unit=°F
